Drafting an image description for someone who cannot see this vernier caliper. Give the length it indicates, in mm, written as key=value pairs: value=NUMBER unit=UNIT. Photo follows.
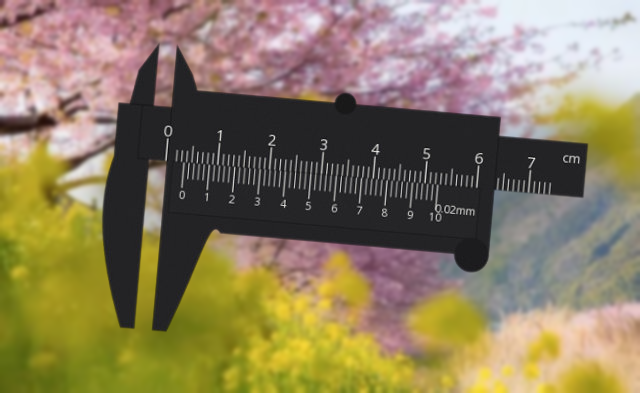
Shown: value=3.5 unit=mm
